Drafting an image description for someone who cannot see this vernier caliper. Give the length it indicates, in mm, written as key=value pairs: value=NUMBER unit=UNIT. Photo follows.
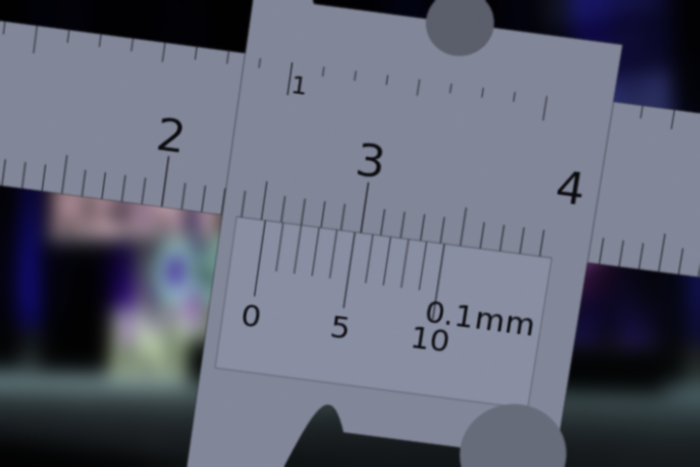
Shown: value=25.2 unit=mm
